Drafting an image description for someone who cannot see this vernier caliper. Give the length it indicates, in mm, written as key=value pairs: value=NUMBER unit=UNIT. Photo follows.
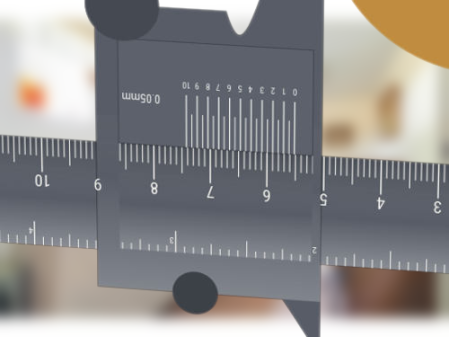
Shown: value=55.2 unit=mm
